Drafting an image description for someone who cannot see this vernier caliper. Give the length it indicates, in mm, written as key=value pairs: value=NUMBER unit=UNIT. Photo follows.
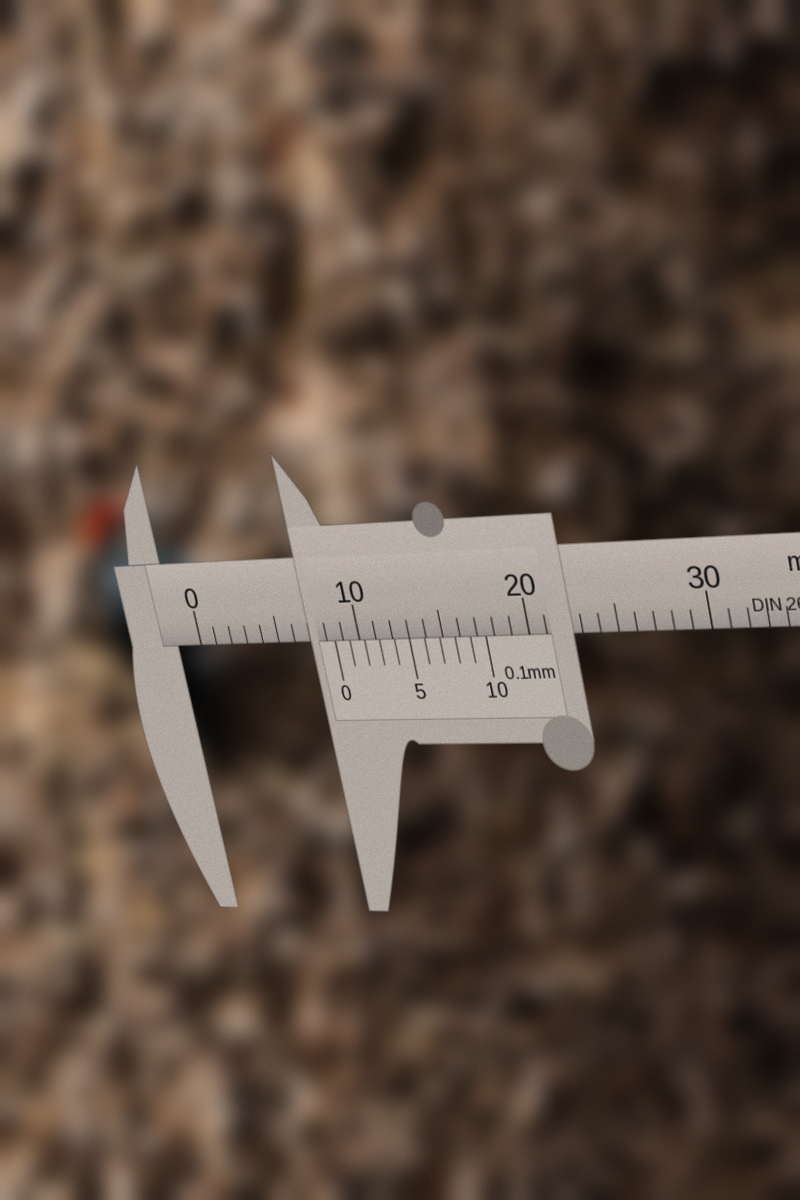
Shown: value=8.5 unit=mm
